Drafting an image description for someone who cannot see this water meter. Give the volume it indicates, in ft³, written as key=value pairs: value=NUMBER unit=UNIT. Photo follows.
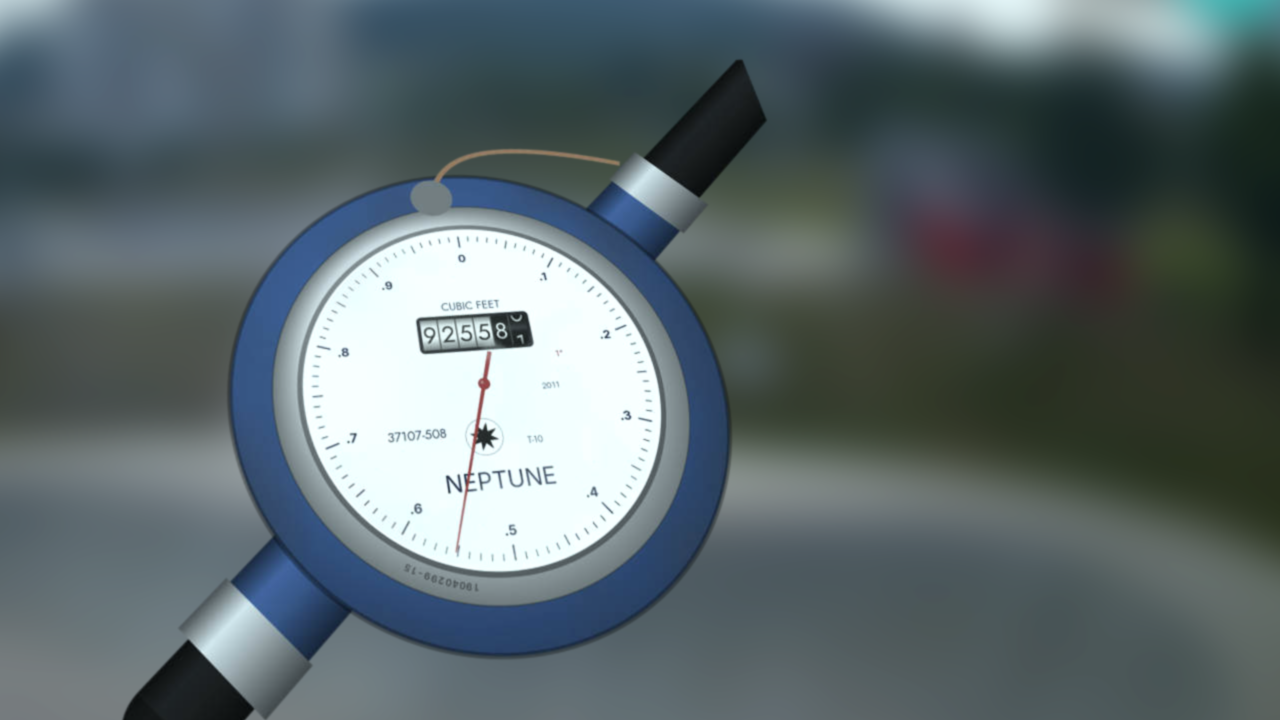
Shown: value=925580.55 unit=ft³
